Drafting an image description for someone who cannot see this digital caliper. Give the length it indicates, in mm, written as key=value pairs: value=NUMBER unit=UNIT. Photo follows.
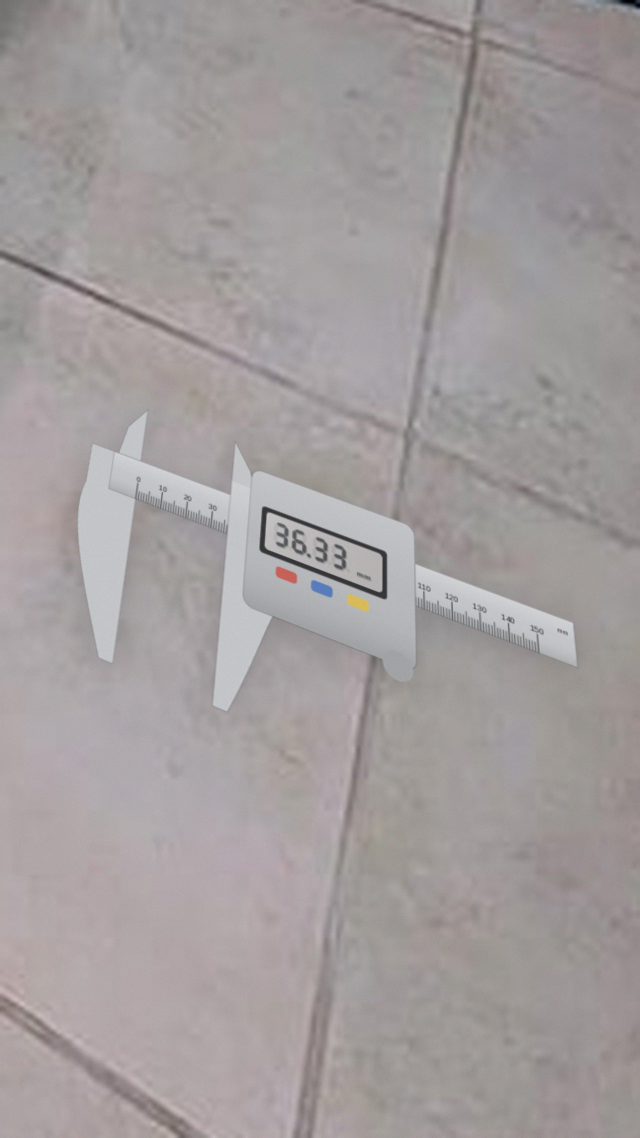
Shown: value=36.33 unit=mm
